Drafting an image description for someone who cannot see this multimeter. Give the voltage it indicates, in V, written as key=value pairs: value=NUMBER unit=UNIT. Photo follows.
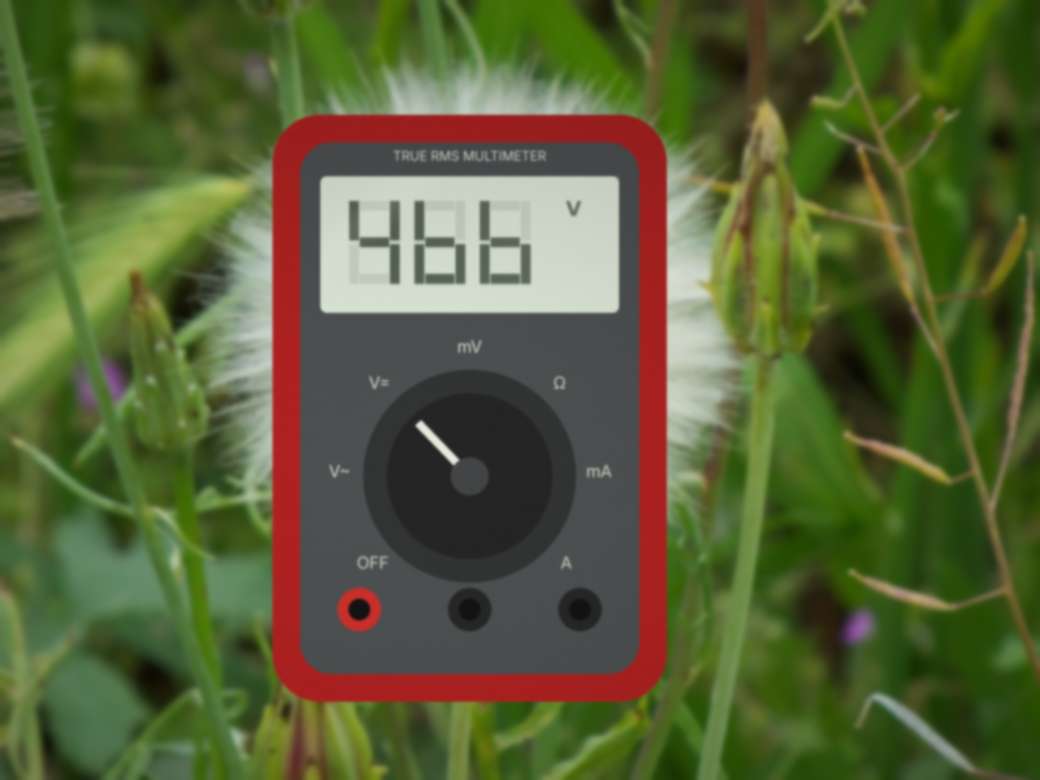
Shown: value=466 unit=V
